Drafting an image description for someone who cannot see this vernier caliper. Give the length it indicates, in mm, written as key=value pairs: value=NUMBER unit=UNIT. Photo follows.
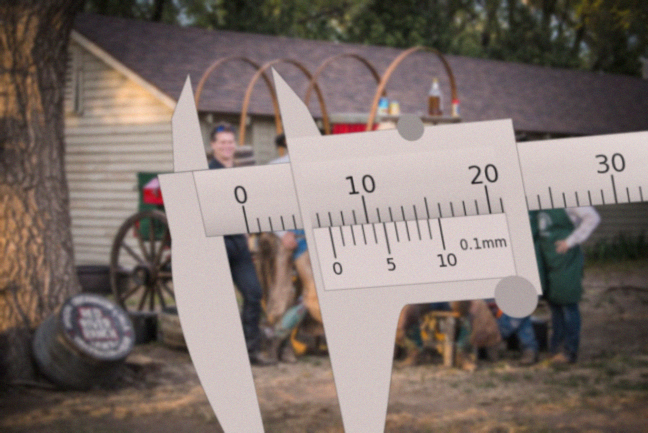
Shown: value=6.8 unit=mm
